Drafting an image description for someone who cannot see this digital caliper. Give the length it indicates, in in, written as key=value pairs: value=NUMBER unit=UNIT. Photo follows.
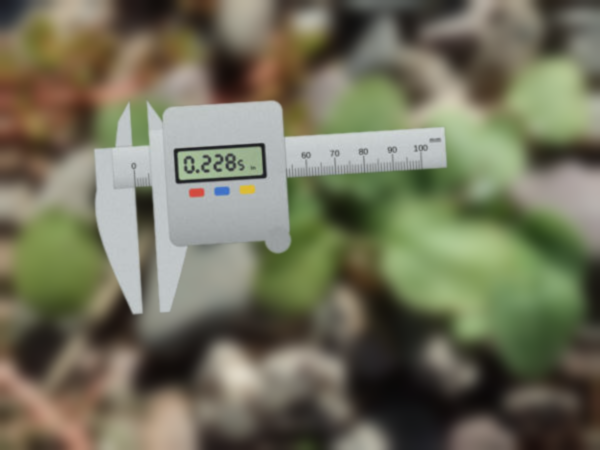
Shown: value=0.2285 unit=in
